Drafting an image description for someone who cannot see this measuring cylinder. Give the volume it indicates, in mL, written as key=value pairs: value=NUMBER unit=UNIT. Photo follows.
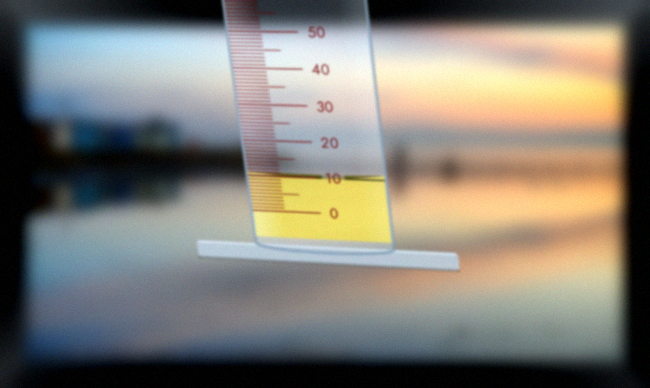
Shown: value=10 unit=mL
